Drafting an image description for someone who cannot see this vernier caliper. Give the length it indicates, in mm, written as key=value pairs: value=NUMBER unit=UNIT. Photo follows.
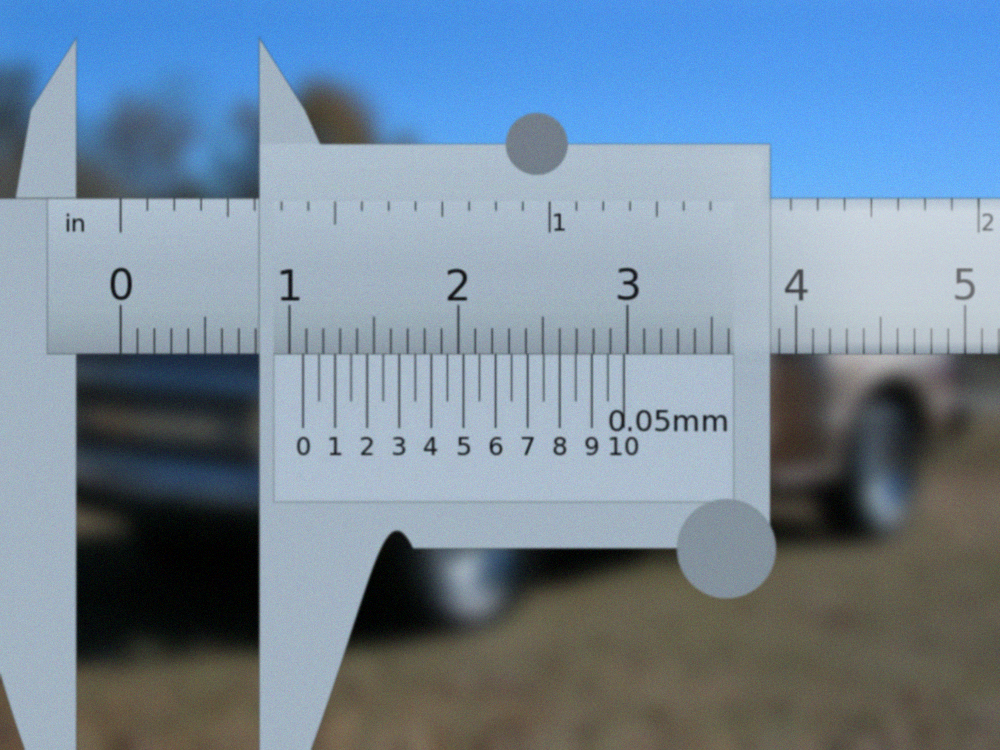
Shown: value=10.8 unit=mm
